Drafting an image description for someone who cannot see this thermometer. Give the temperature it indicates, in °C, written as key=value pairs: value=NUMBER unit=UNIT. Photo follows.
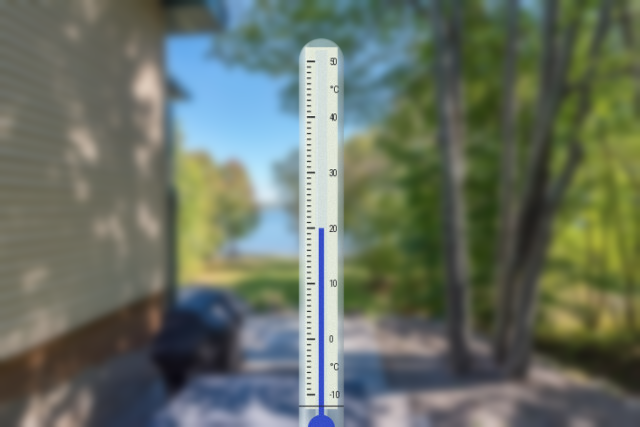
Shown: value=20 unit=°C
